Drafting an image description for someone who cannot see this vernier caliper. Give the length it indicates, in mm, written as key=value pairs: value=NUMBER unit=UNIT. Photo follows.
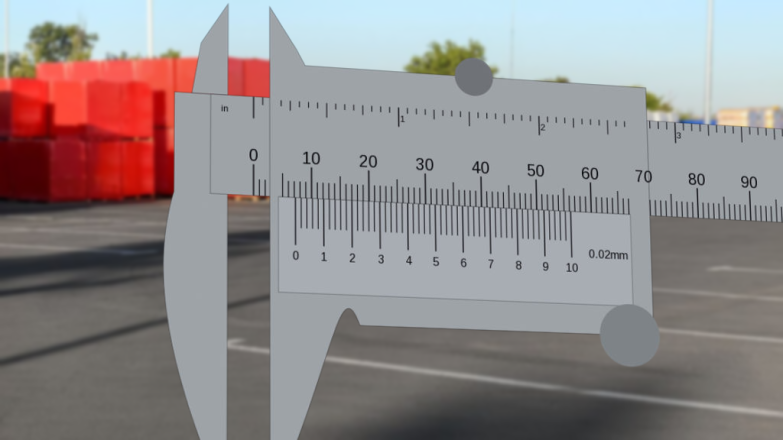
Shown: value=7.2 unit=mm
